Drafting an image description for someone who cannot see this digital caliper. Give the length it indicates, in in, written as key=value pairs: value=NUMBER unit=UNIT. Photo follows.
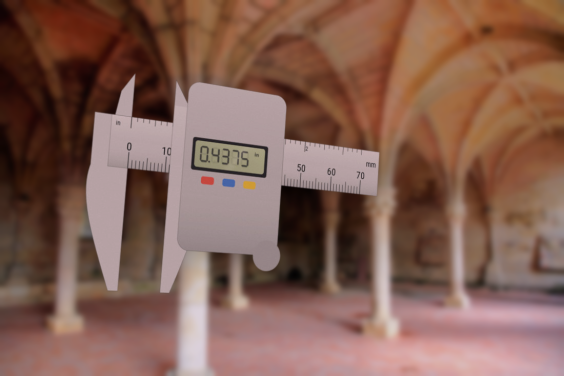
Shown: value=0.4375 unit=in
